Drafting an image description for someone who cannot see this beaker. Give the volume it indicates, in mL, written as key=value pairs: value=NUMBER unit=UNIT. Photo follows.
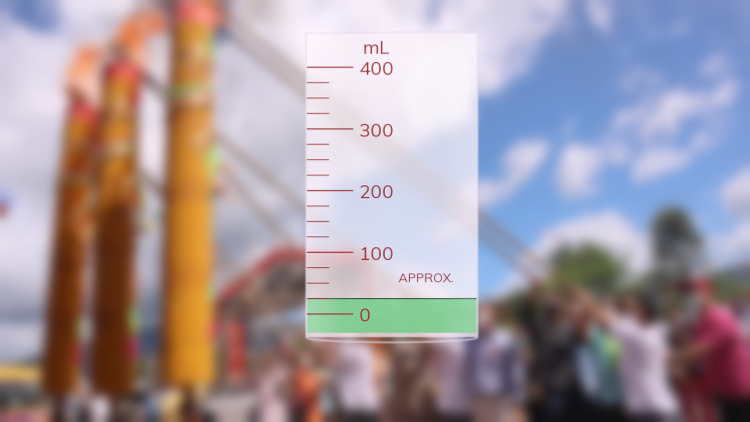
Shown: value=25 unit=mL
